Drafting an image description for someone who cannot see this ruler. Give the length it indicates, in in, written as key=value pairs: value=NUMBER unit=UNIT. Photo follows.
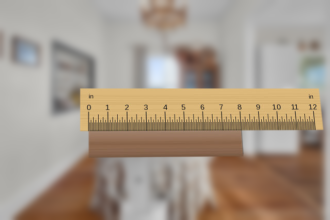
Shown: value=8 unit=in
